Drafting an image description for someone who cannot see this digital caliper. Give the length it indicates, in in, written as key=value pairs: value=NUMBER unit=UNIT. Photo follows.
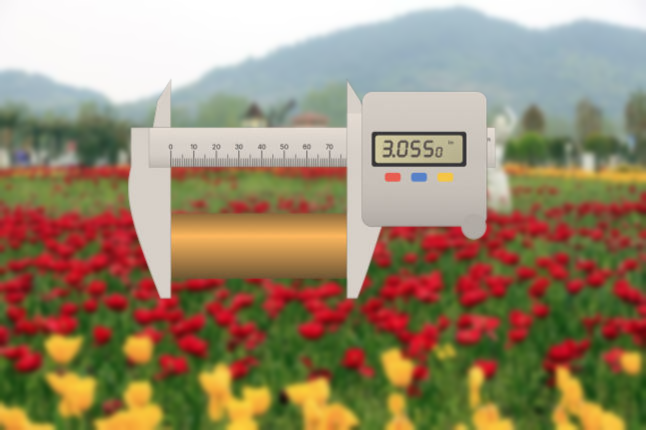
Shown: value=3.0550 unit=in
